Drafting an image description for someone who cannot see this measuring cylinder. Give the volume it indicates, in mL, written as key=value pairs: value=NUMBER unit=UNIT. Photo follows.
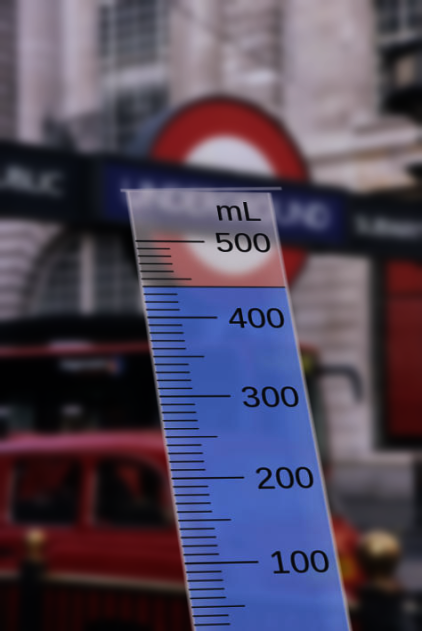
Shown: value=440 unit=mL
